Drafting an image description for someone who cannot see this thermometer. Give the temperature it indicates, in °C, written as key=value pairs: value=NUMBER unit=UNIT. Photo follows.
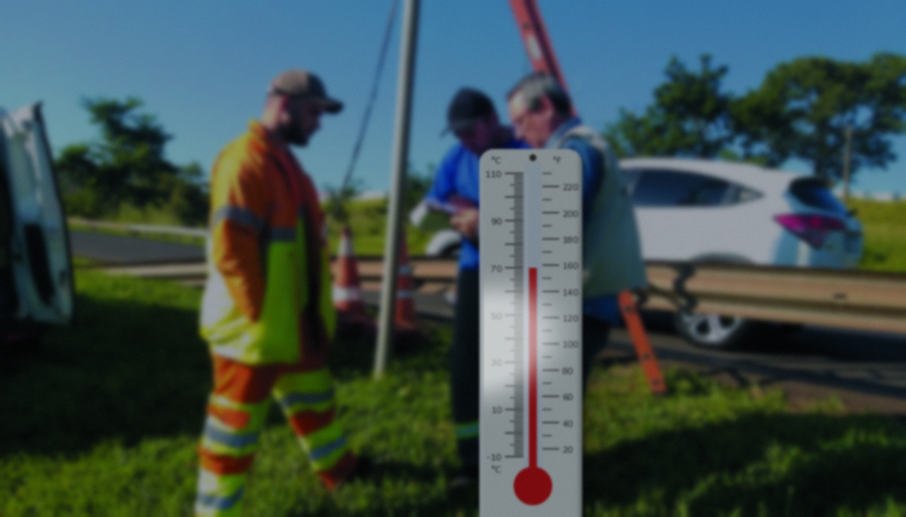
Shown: value=70 unit=°C
